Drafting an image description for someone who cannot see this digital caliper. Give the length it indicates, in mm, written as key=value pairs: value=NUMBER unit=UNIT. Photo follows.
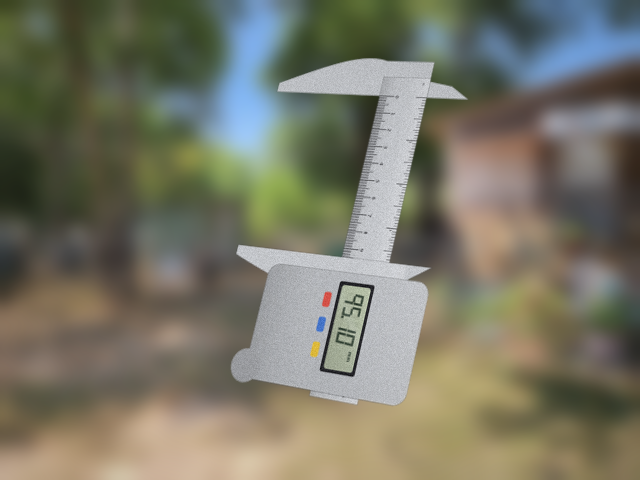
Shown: value=95.10 unit=mm
